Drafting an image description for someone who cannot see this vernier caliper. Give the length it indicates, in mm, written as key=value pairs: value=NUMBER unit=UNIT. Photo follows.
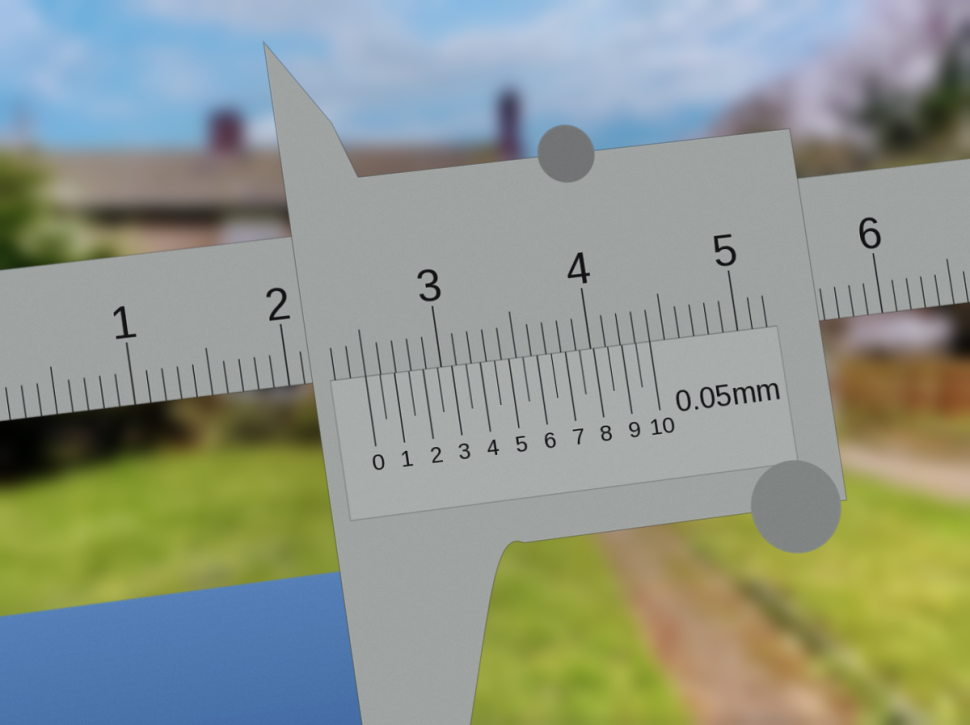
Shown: value=25.0 unit=mm
